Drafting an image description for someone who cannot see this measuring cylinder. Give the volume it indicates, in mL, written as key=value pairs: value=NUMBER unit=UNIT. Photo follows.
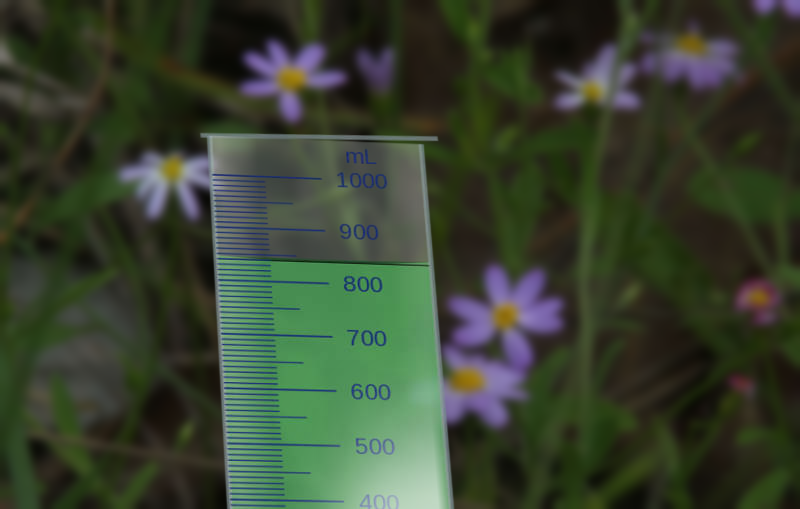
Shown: value=840 unit=mL
